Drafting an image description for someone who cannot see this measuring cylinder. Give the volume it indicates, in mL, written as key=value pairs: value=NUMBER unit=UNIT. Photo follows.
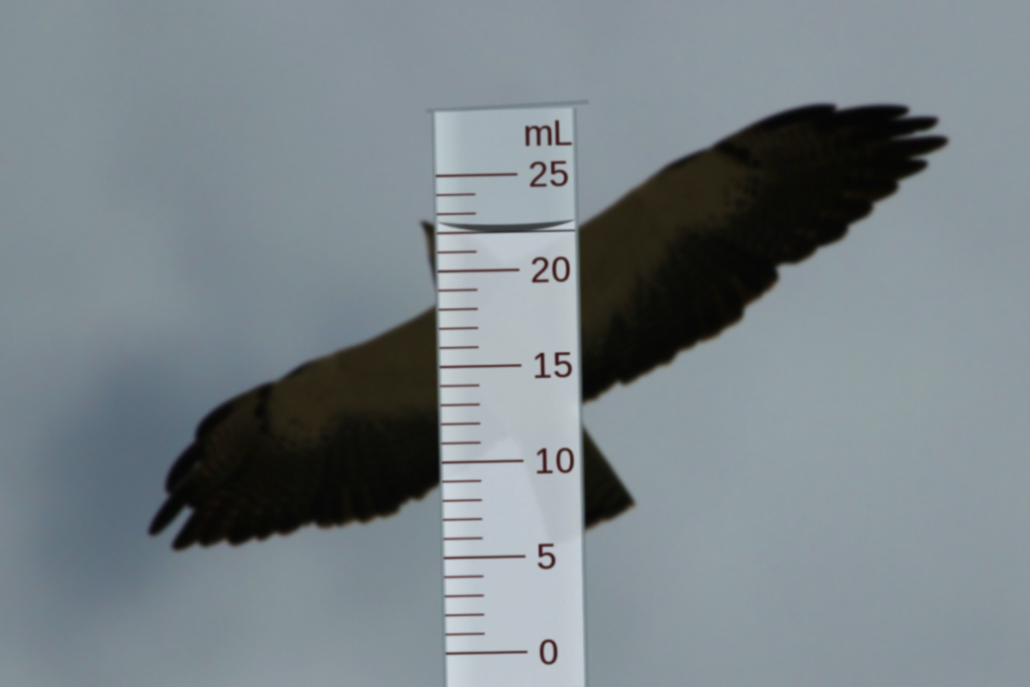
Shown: value=22 unit=mL
